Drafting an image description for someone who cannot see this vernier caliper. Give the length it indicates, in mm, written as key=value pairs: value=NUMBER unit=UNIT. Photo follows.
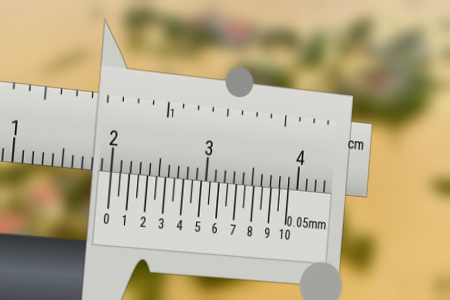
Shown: value=20.0 unit=mm
